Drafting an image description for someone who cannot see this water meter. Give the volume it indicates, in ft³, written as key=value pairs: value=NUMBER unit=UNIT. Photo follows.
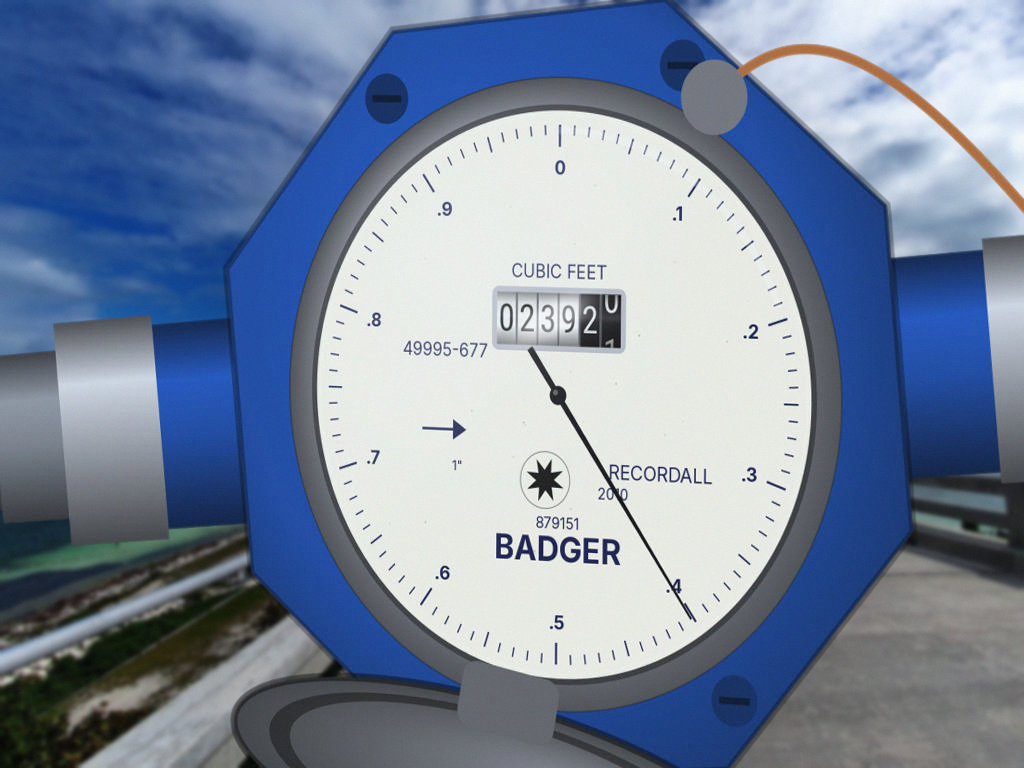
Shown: value=23920.40 unit=ft³
